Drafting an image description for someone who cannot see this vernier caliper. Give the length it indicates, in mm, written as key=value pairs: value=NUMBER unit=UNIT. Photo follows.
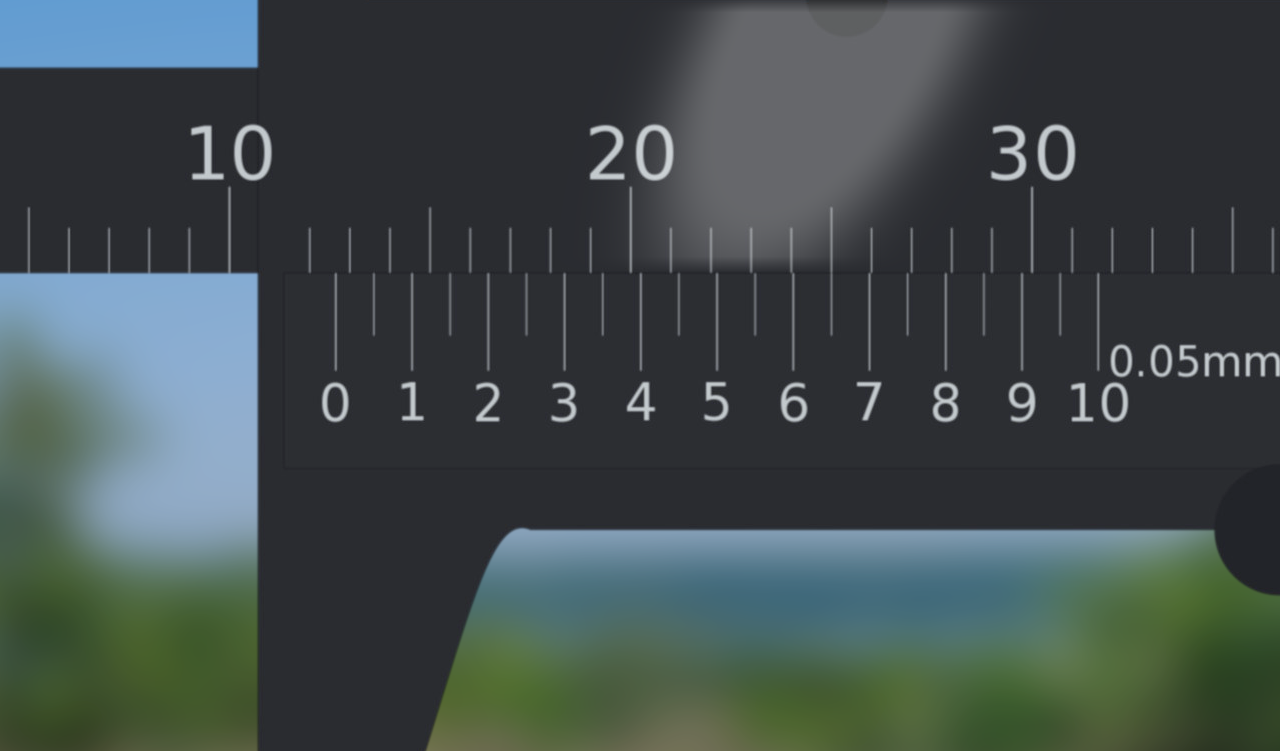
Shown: value=12.65 unit=mm
